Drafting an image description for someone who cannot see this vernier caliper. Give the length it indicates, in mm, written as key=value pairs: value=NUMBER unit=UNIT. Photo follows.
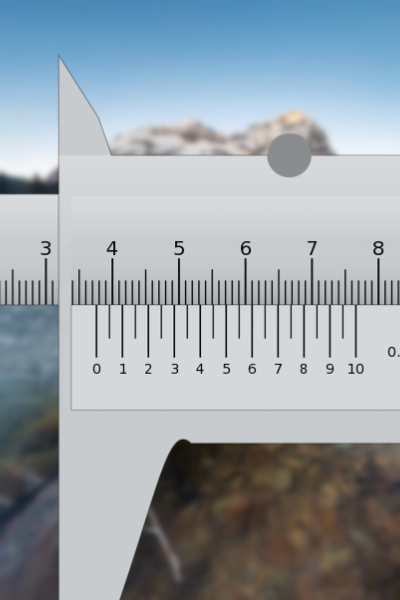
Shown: value=37.6 unit=mm
